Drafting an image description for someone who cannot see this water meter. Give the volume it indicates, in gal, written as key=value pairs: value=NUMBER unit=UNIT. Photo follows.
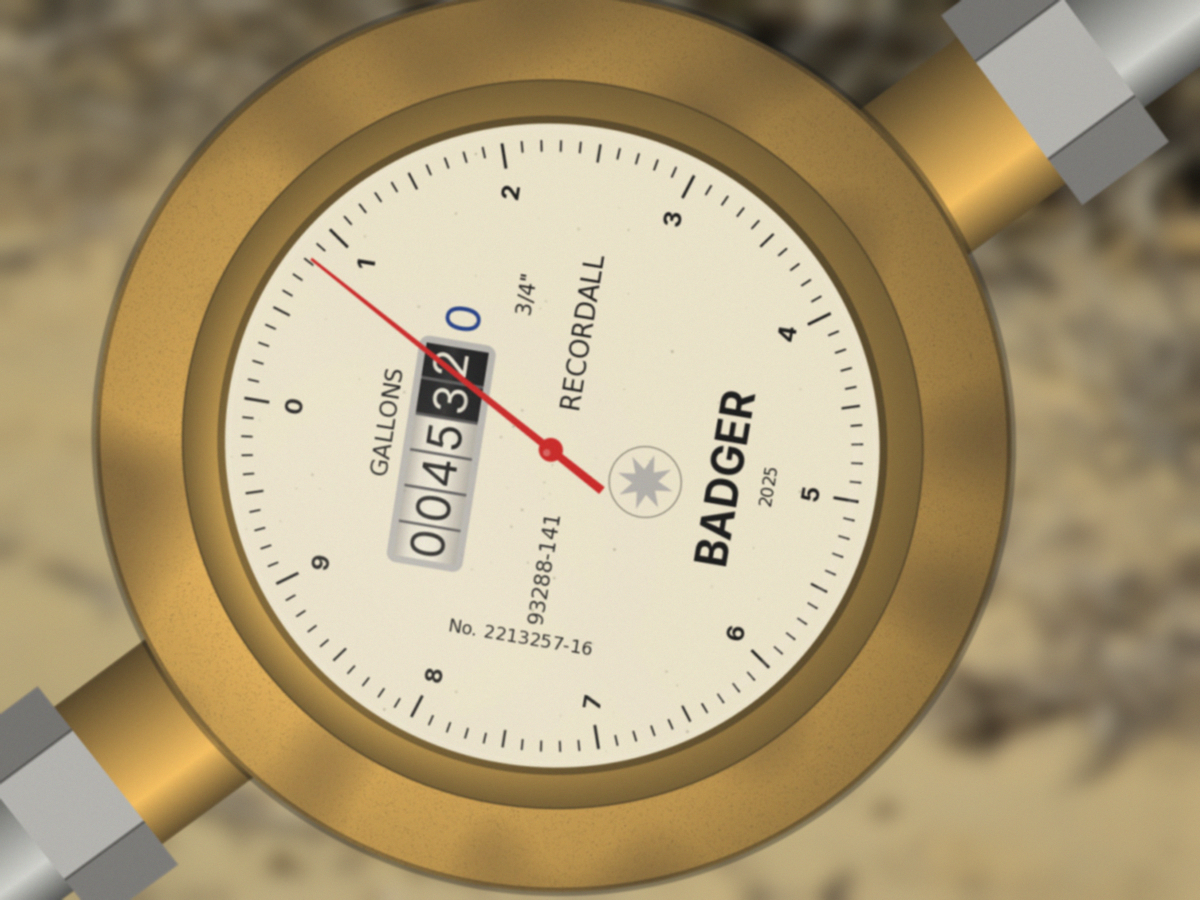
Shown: value=45320.8 unit=gal
